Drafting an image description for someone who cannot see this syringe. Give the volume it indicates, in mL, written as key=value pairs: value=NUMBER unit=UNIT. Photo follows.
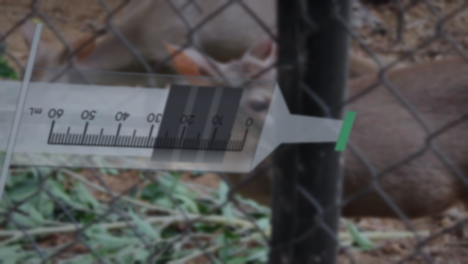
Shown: value=5 unit=mL
